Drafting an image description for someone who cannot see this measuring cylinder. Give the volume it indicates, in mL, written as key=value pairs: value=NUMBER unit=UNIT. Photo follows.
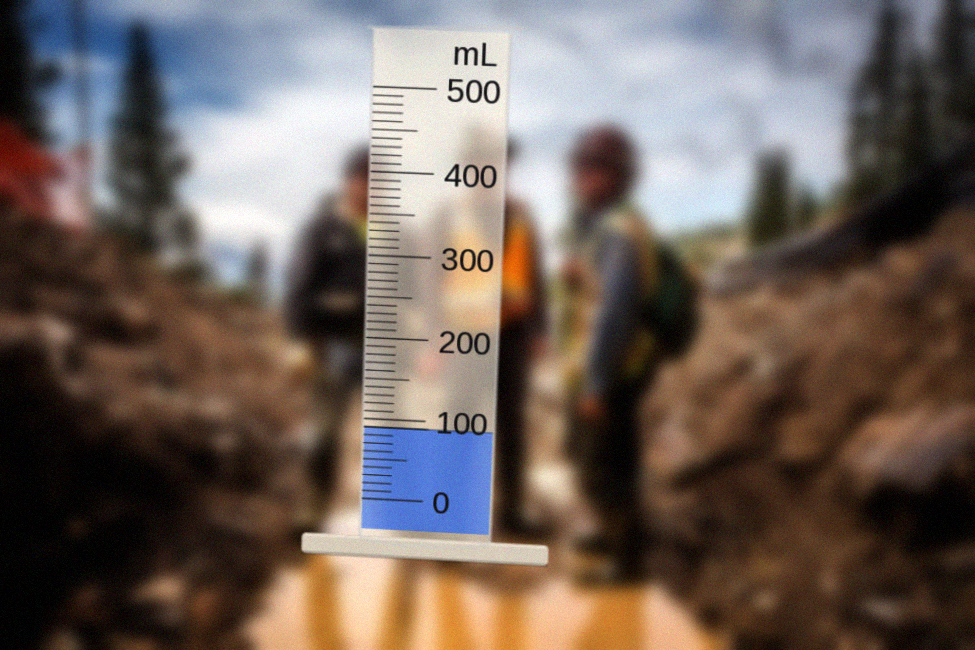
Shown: value=90 unit=mL
